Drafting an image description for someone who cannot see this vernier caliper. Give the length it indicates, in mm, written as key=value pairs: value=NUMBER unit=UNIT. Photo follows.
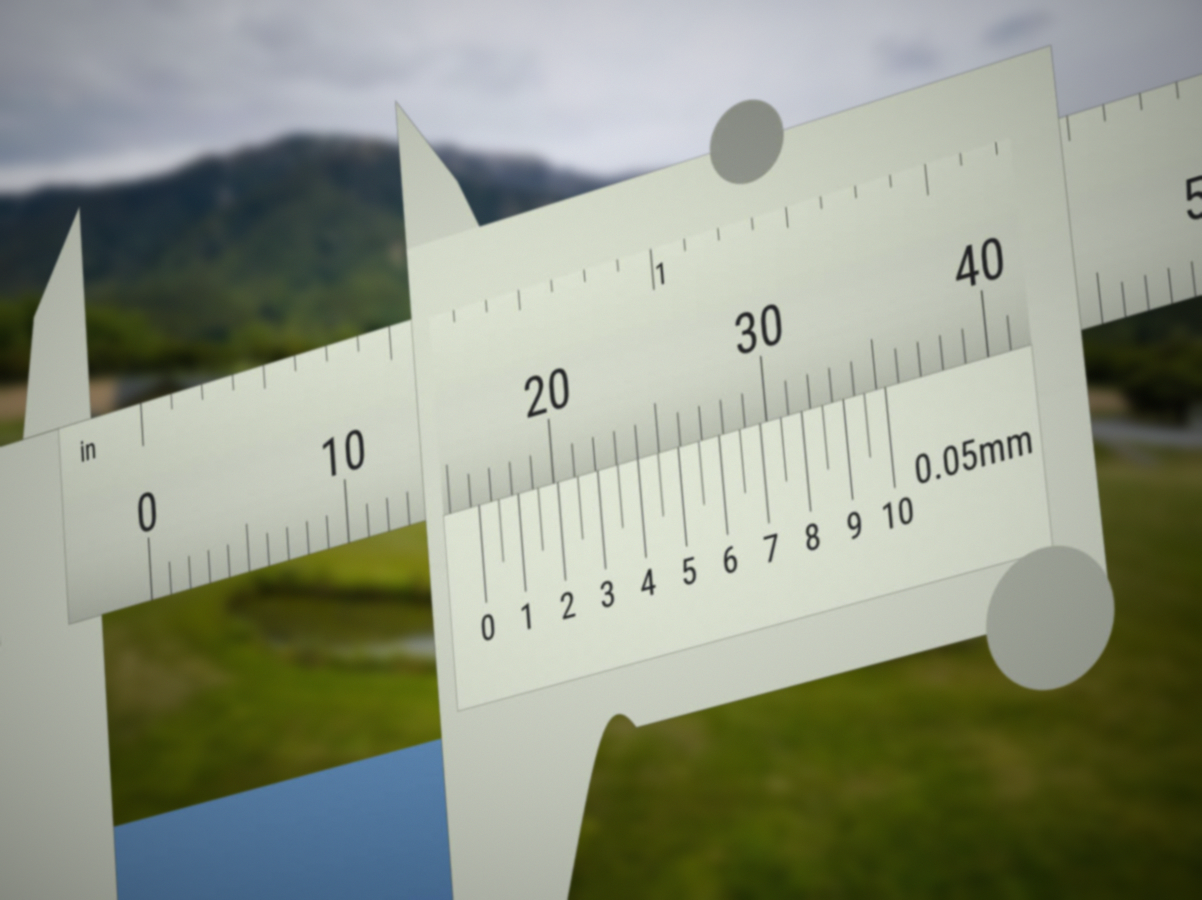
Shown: value=16.4 unit=mm
